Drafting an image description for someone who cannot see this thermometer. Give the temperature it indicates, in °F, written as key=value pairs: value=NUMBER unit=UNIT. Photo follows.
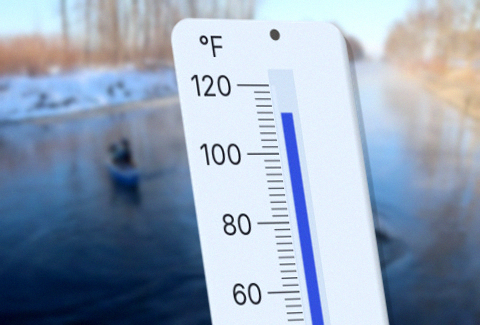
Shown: value=112 unit=°F
